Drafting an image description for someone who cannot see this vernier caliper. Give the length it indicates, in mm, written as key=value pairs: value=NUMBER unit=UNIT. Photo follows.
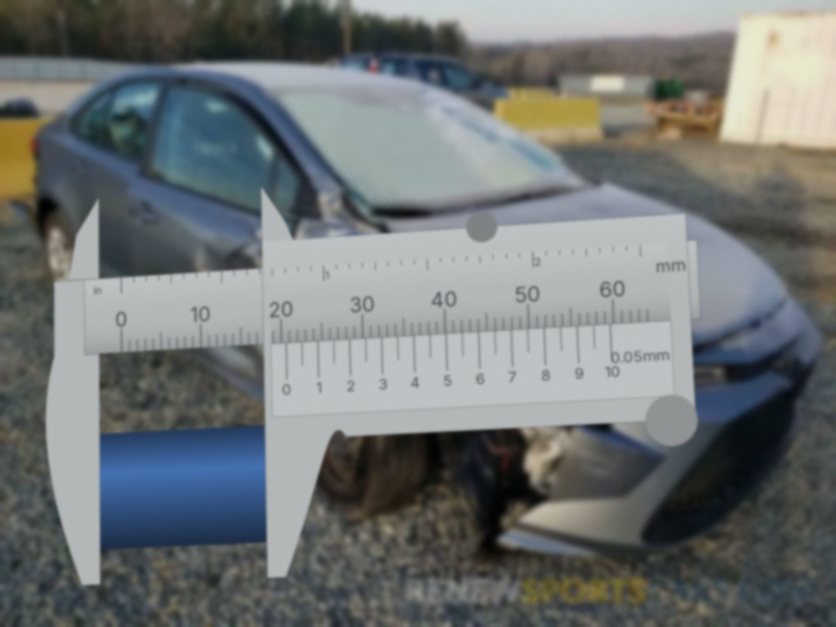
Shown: value=20.6 unit=mm
